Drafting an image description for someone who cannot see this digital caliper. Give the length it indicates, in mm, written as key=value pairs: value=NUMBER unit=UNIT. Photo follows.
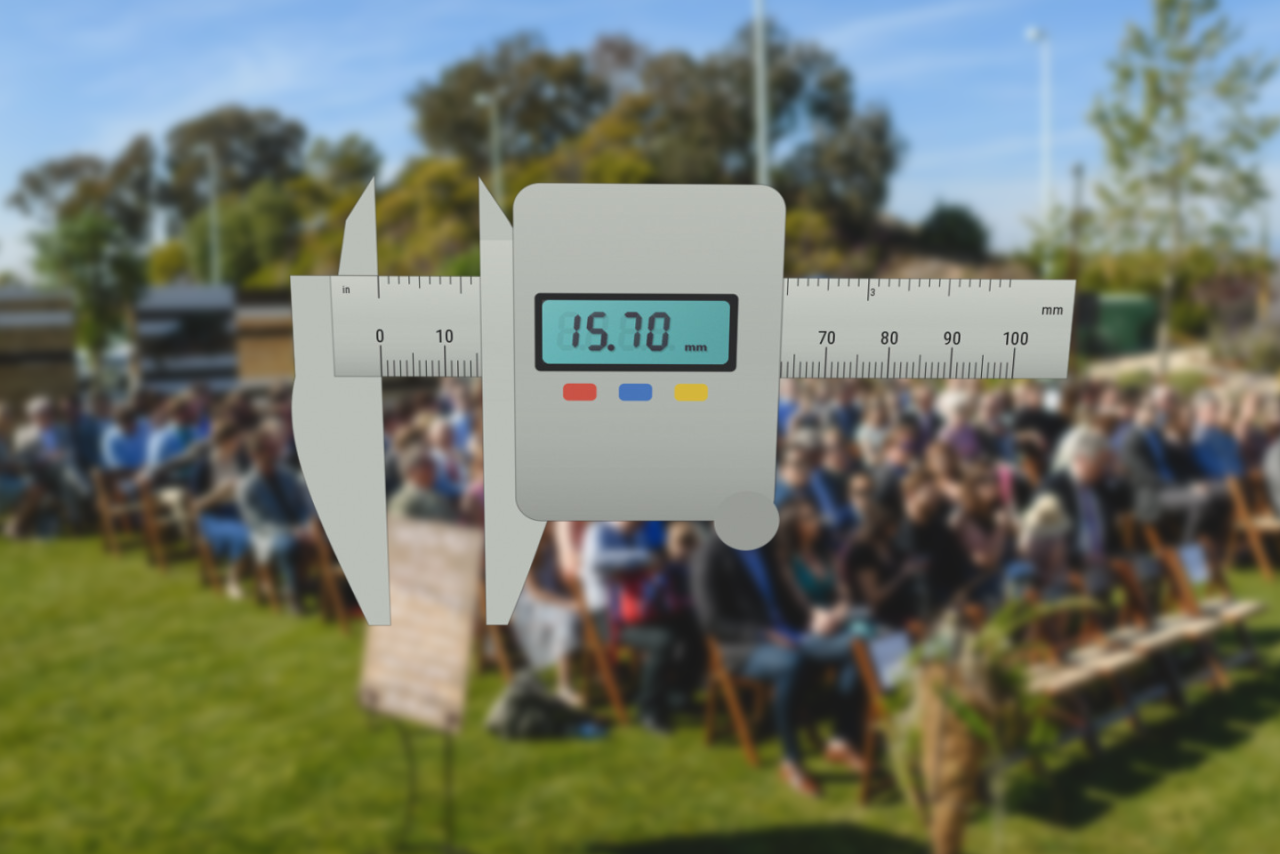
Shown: value=15.70 unit=mm
